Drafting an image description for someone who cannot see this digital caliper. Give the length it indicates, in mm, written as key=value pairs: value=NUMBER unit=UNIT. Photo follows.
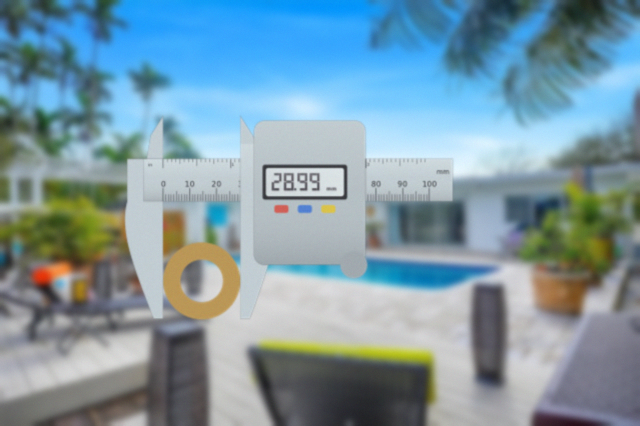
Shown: value=28.99 unit=mm
